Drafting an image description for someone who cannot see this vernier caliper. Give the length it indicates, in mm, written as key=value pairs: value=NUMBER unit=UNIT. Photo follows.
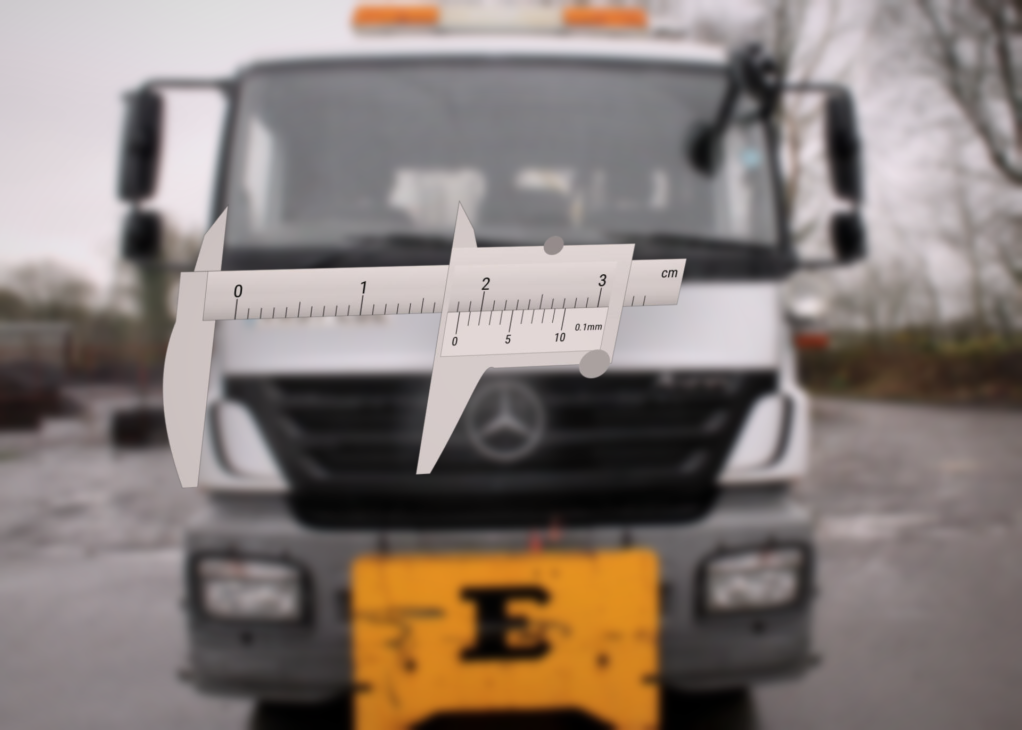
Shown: value=18.2 unit=mm
